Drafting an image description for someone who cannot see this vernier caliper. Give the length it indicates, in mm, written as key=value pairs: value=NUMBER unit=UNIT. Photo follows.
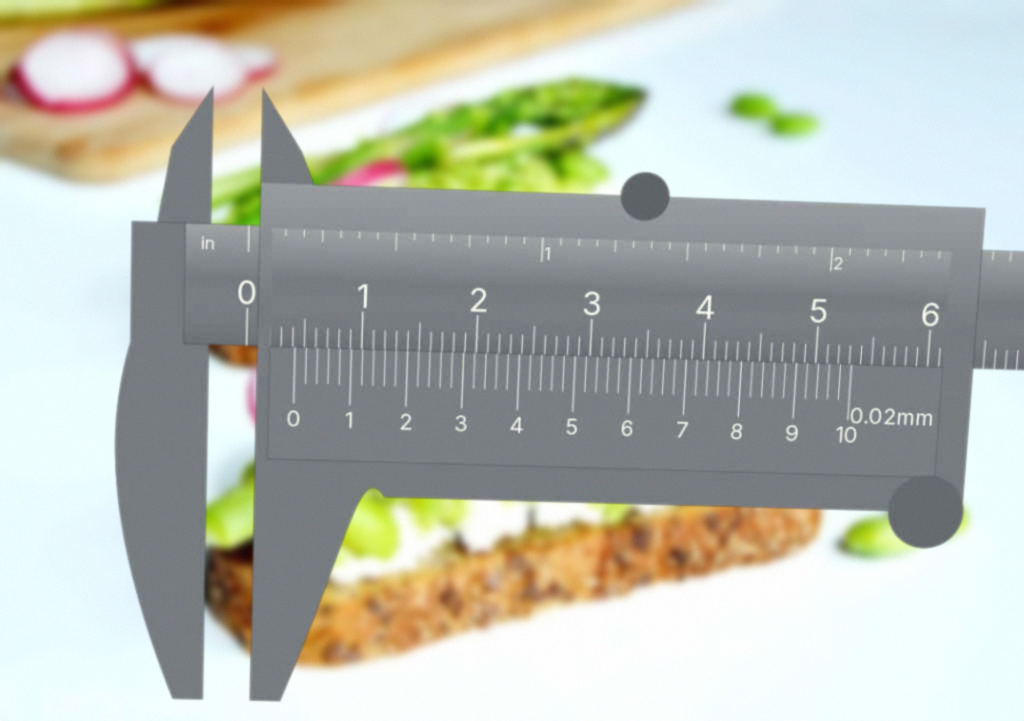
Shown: value=4.2 unit=mm
